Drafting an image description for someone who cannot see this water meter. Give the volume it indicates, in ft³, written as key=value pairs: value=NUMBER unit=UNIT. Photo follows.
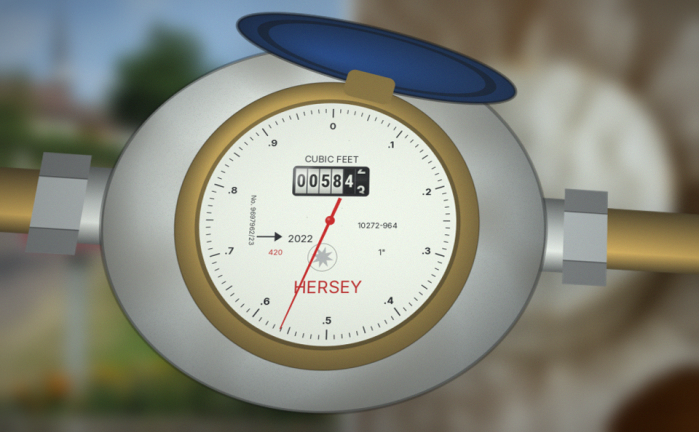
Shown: value=5842.56 unit=ft³
